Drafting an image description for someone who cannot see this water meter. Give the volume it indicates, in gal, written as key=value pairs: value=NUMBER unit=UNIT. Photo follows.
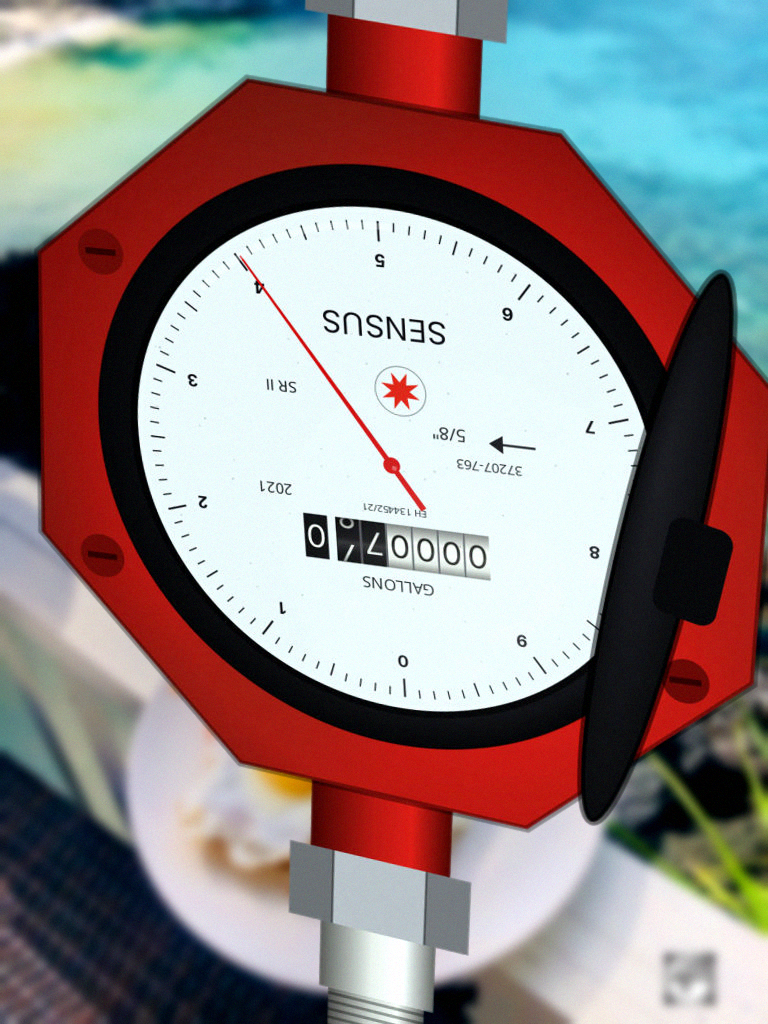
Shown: value=774.0 unit=gal
